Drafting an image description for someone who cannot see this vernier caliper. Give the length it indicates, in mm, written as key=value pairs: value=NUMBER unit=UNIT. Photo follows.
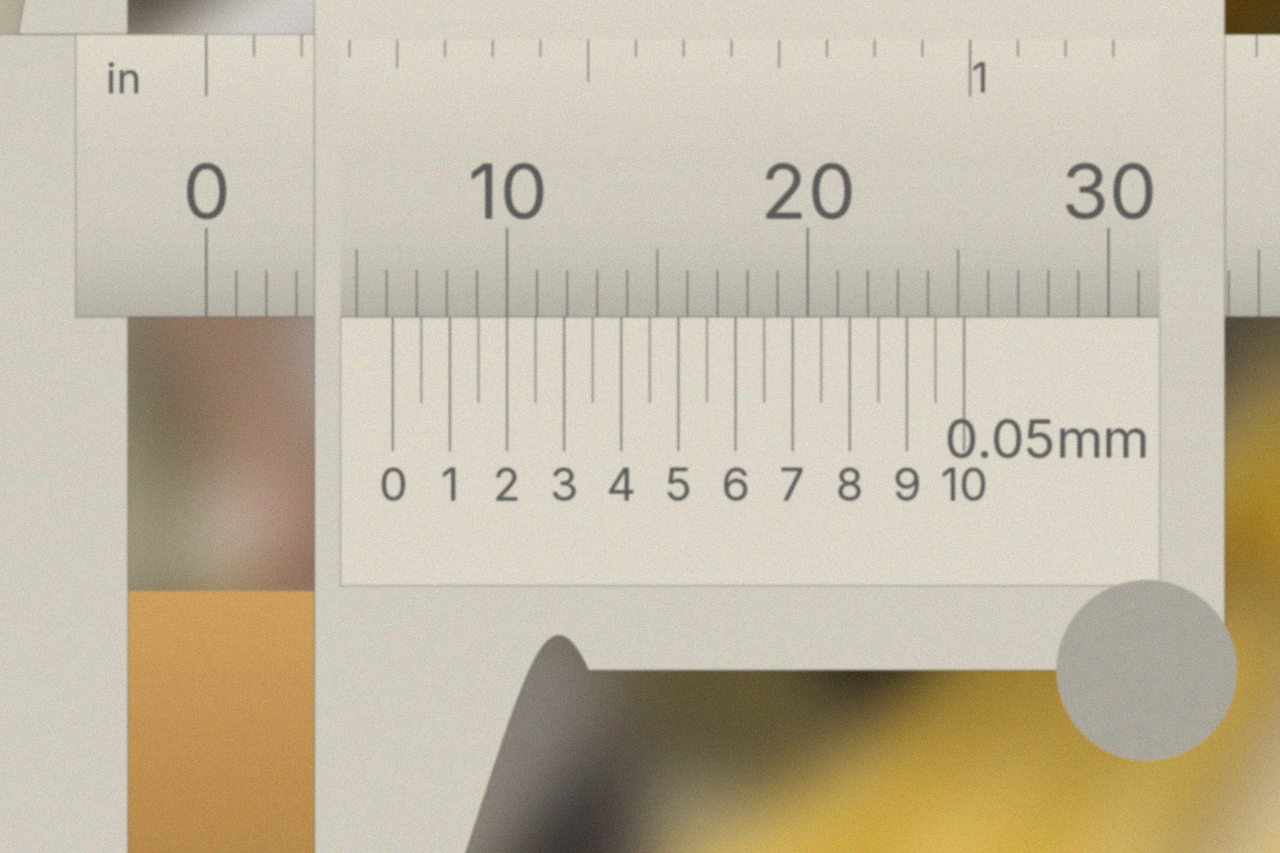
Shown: value=6.2 unit=mm
